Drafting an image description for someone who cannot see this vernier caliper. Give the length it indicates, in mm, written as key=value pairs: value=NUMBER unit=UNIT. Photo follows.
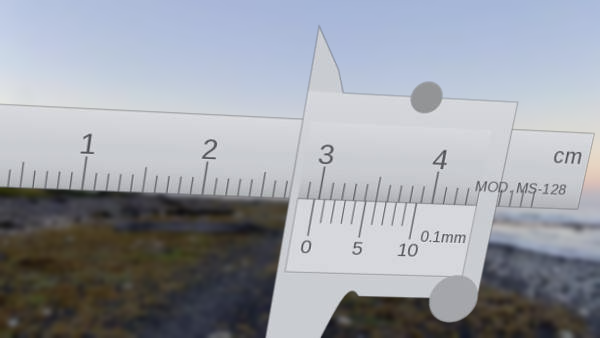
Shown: value=29.6 unit=mm
